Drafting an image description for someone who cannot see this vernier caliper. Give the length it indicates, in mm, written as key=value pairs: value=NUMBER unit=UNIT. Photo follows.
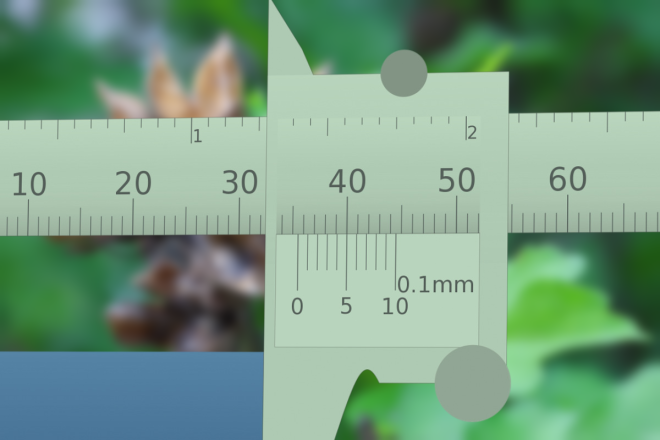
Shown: value=35.5 unit=mm
